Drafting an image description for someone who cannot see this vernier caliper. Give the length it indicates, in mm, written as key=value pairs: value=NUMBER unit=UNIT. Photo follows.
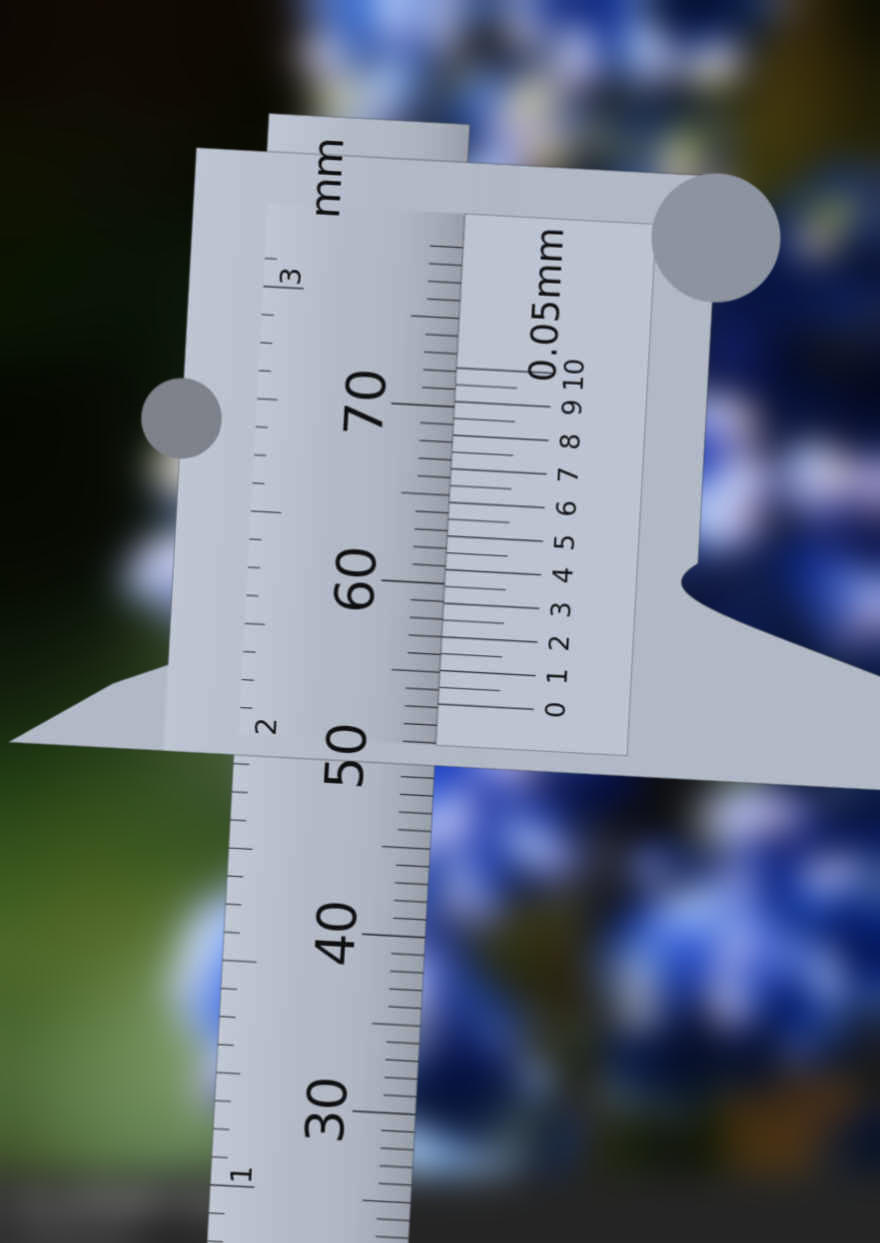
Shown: value=53.2 unit=mm
